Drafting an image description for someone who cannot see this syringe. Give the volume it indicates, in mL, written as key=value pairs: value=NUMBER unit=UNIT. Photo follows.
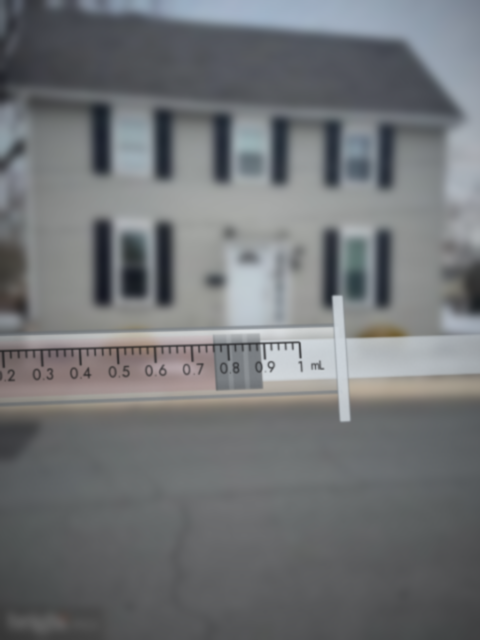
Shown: value=0.76 unit=mL
